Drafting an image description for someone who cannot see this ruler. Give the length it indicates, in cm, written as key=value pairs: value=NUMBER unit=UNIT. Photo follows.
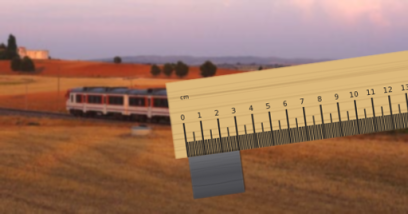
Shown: value=3 unit=cm
